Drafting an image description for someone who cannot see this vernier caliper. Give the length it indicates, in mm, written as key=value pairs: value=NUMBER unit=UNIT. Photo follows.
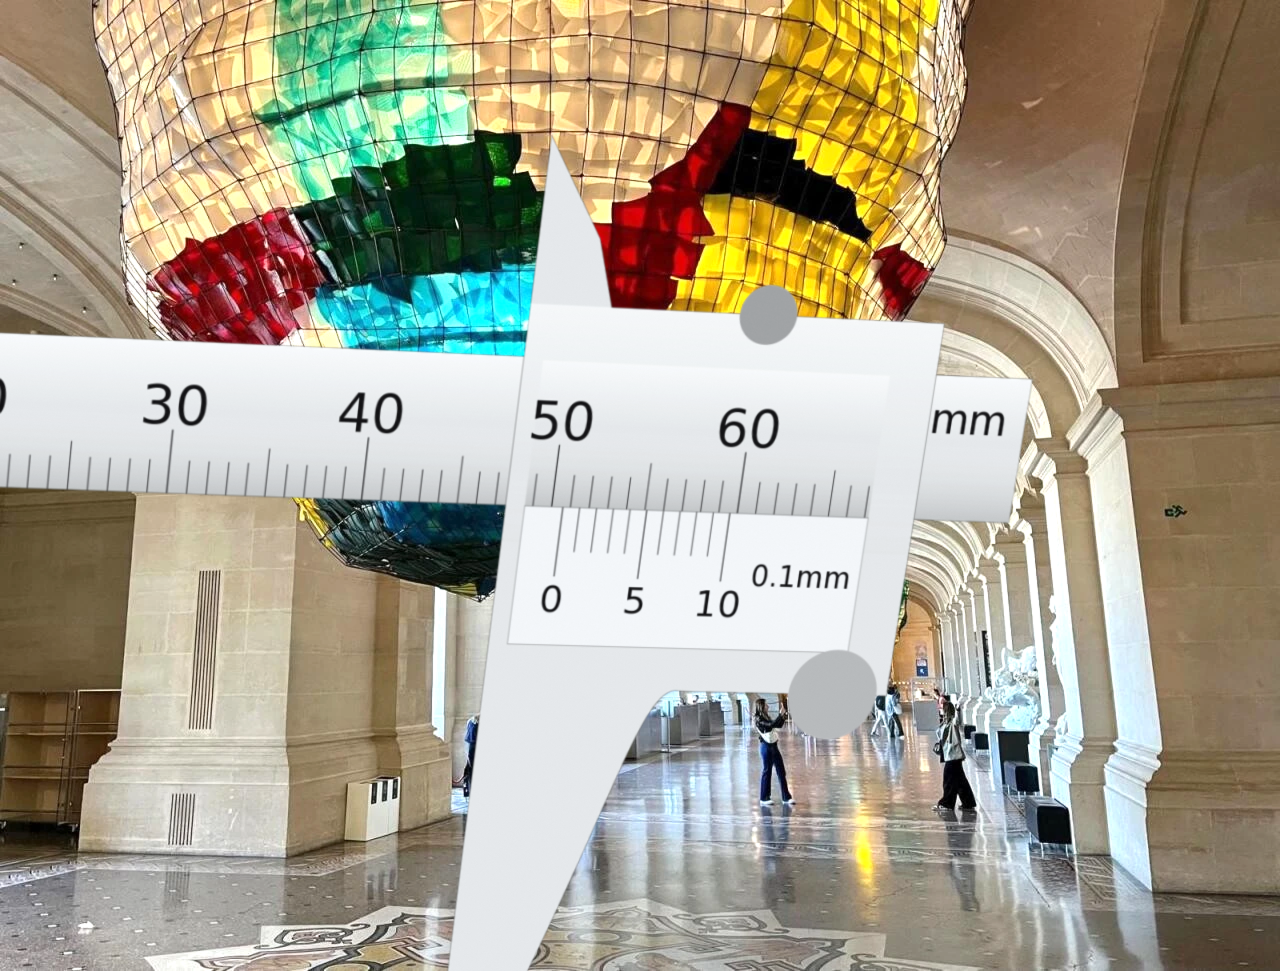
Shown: value=50.6 unit=mm
